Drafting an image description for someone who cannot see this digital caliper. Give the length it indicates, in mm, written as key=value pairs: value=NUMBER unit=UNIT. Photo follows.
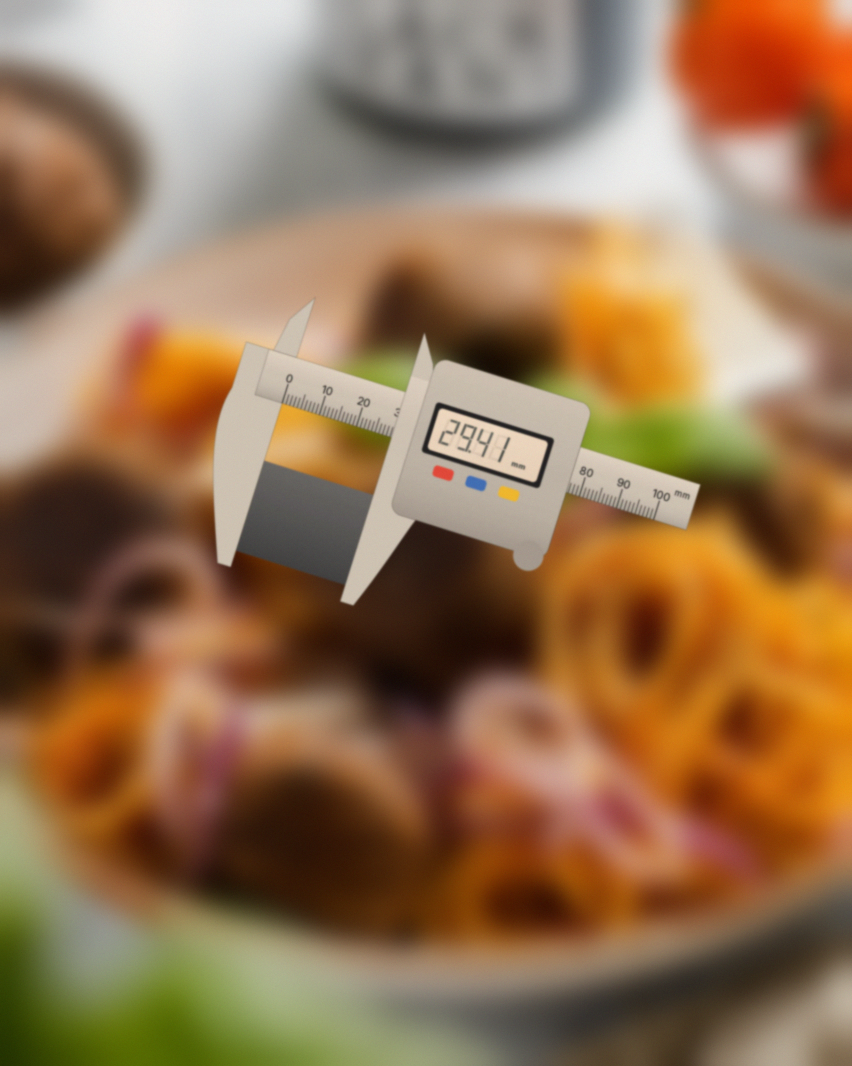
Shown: value=29.41 unit=mm
